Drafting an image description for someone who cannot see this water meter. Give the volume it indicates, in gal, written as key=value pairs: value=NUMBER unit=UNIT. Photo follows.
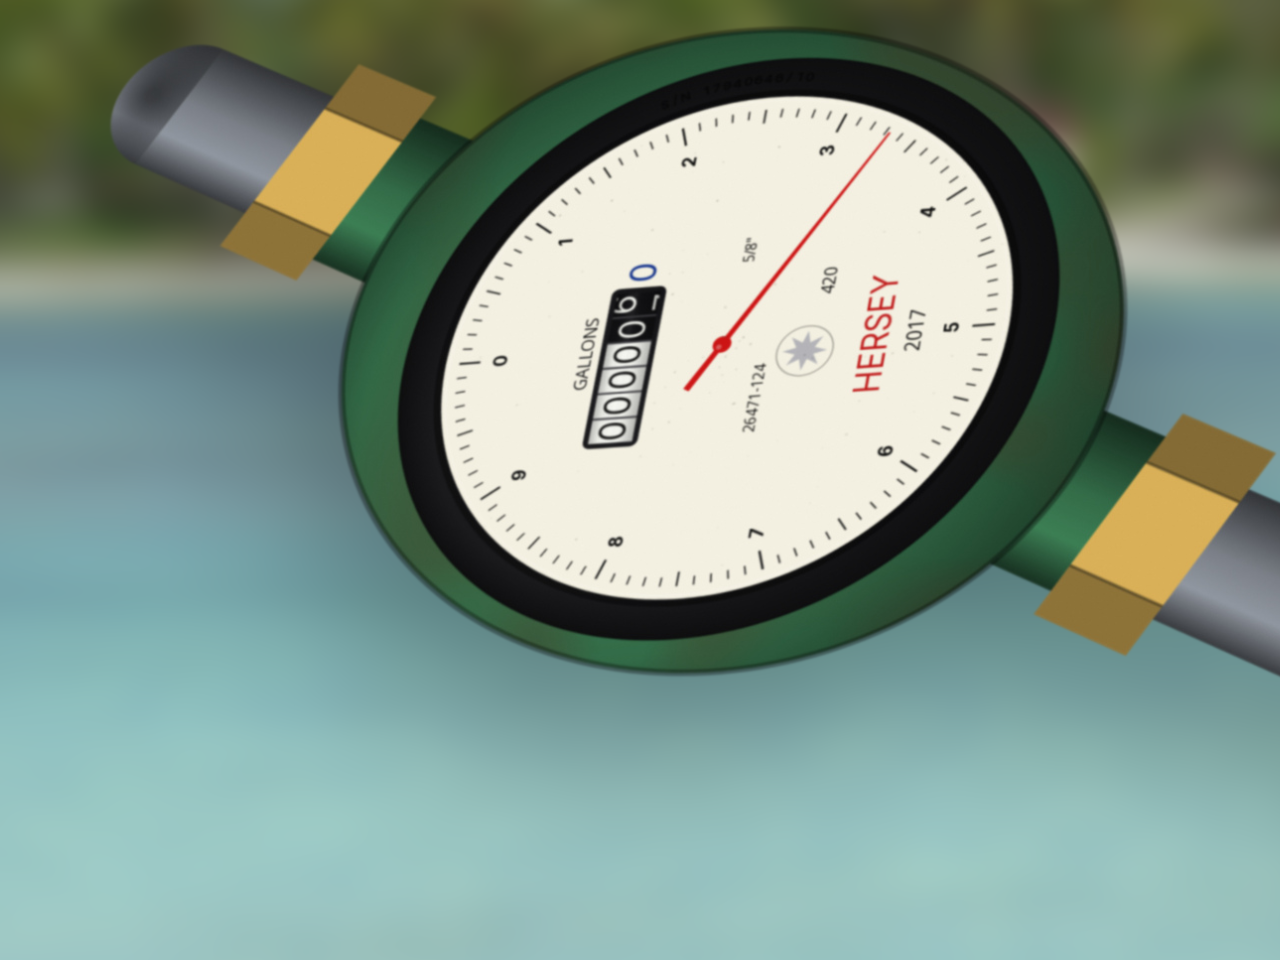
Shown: value=63.3 unit=gal
